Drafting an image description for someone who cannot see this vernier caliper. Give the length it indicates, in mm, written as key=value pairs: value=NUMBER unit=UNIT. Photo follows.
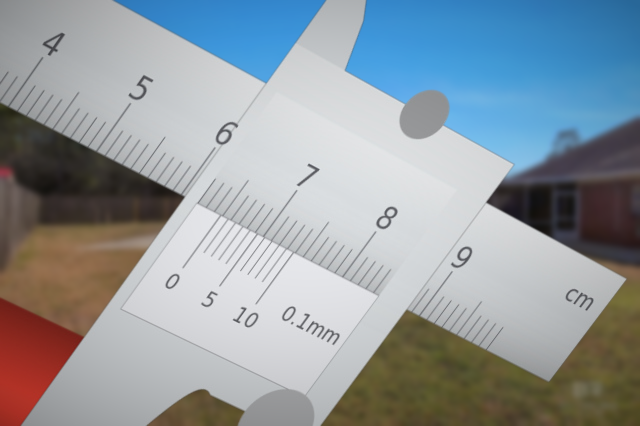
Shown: value=64.8 unit=mm
